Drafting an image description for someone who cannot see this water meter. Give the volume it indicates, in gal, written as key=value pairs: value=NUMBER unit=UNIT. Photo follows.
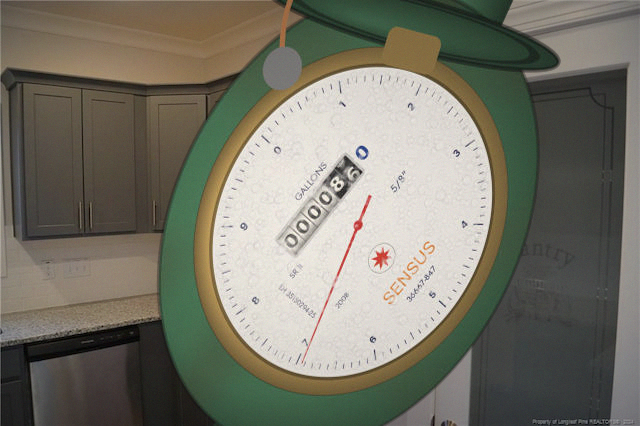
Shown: value=856.9 unit=gal
